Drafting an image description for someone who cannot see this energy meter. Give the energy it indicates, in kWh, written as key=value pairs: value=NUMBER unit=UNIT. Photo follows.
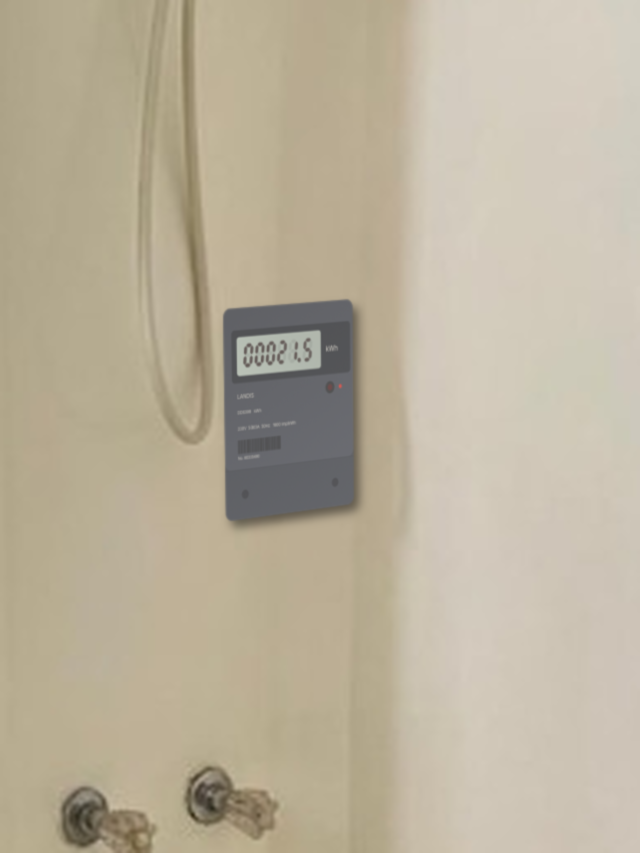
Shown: value=21.5 unit=kWh
